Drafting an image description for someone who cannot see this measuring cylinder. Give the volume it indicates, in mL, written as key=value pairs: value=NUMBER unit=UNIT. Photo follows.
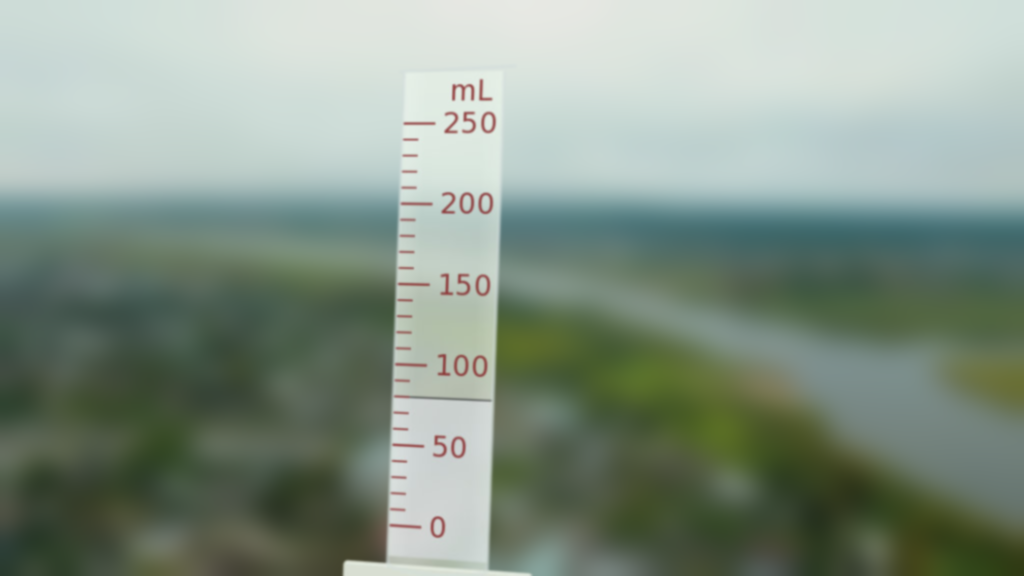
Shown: value=80 unit=mL
